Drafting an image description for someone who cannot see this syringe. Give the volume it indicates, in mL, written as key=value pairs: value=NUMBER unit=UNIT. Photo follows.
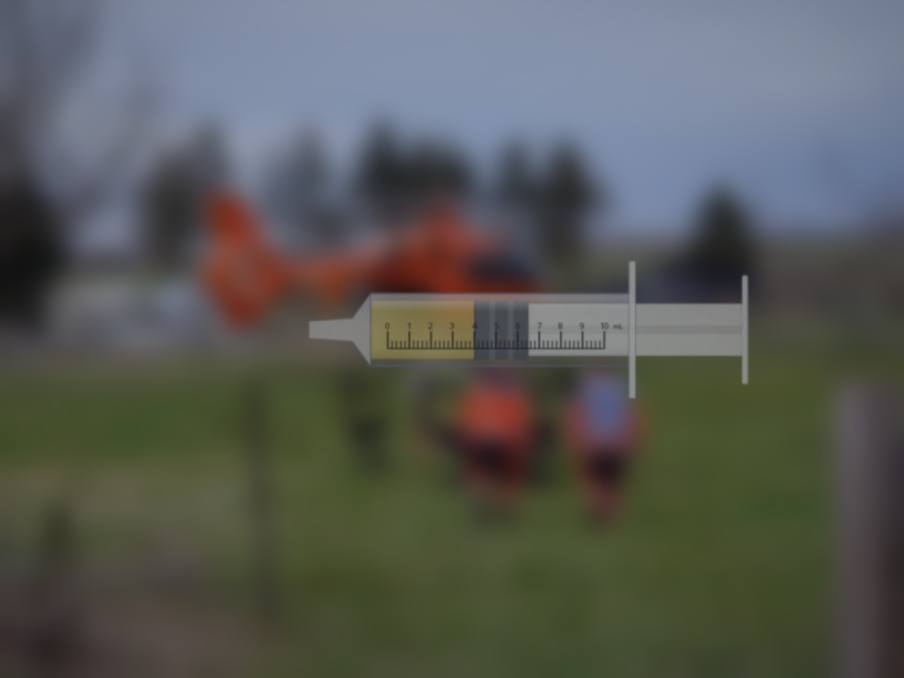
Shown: value=4 unit=mL
